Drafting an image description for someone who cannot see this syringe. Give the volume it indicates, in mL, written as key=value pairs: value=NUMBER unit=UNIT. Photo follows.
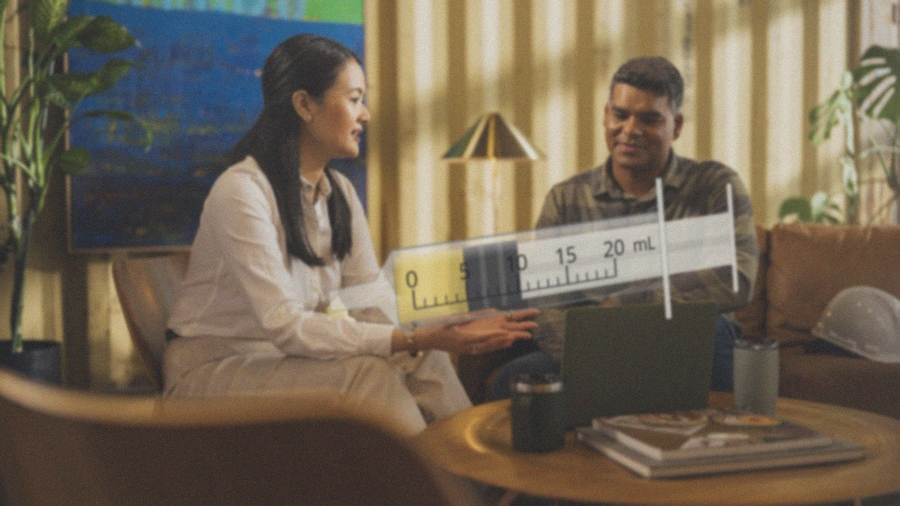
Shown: value=5 unit=mL
